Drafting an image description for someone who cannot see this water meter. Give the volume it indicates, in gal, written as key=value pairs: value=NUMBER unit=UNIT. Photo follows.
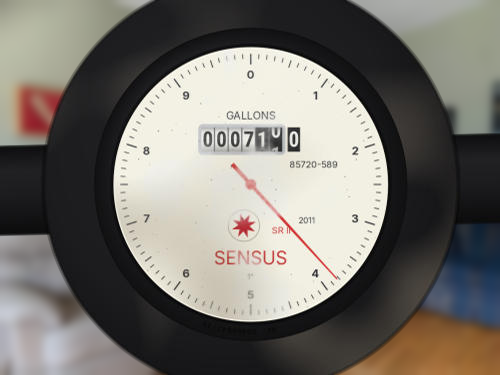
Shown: value=7103.8 unit=gal
